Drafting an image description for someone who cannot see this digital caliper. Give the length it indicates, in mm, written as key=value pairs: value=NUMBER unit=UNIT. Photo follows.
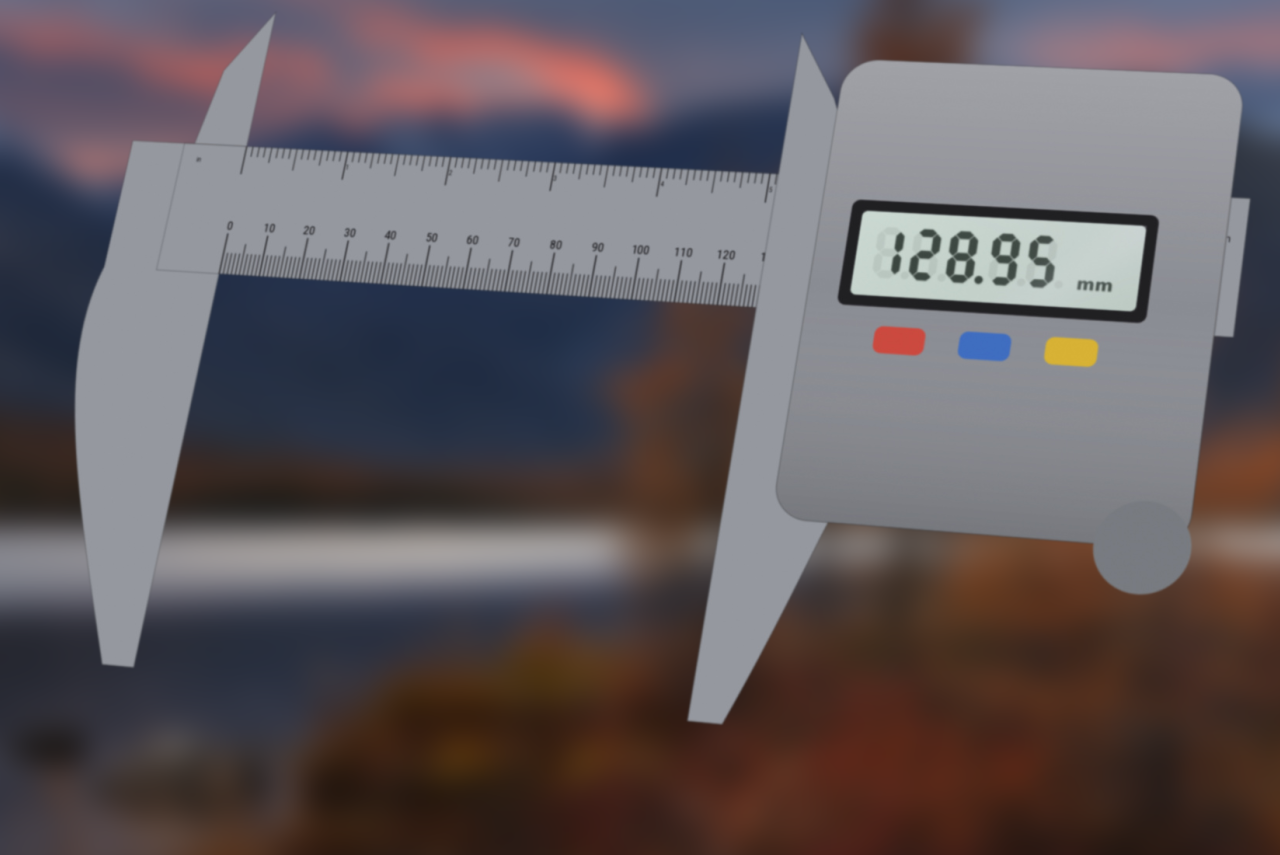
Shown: value=128.95 unit=mm
